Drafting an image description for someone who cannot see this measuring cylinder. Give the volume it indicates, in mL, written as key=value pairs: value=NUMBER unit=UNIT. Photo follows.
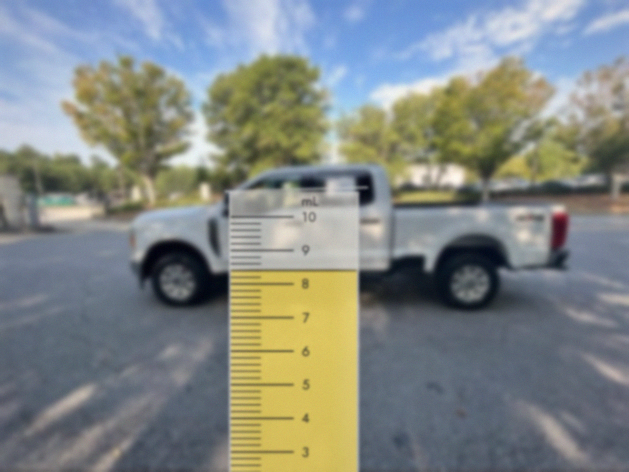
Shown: value=8.4 unit=mL
